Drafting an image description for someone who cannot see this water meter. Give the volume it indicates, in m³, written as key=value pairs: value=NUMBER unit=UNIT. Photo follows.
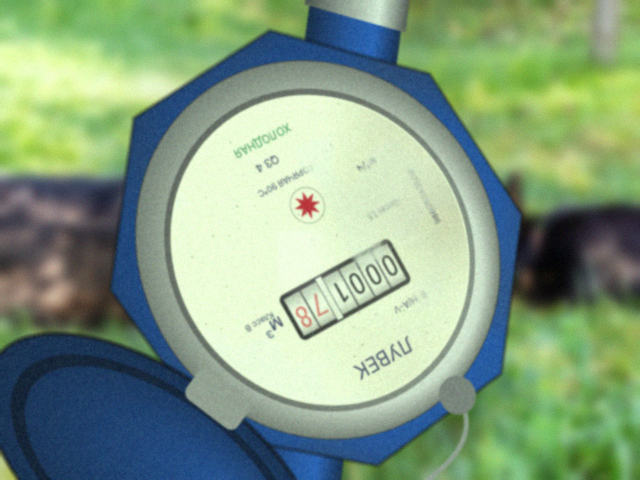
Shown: value=1.78 unit=m³
